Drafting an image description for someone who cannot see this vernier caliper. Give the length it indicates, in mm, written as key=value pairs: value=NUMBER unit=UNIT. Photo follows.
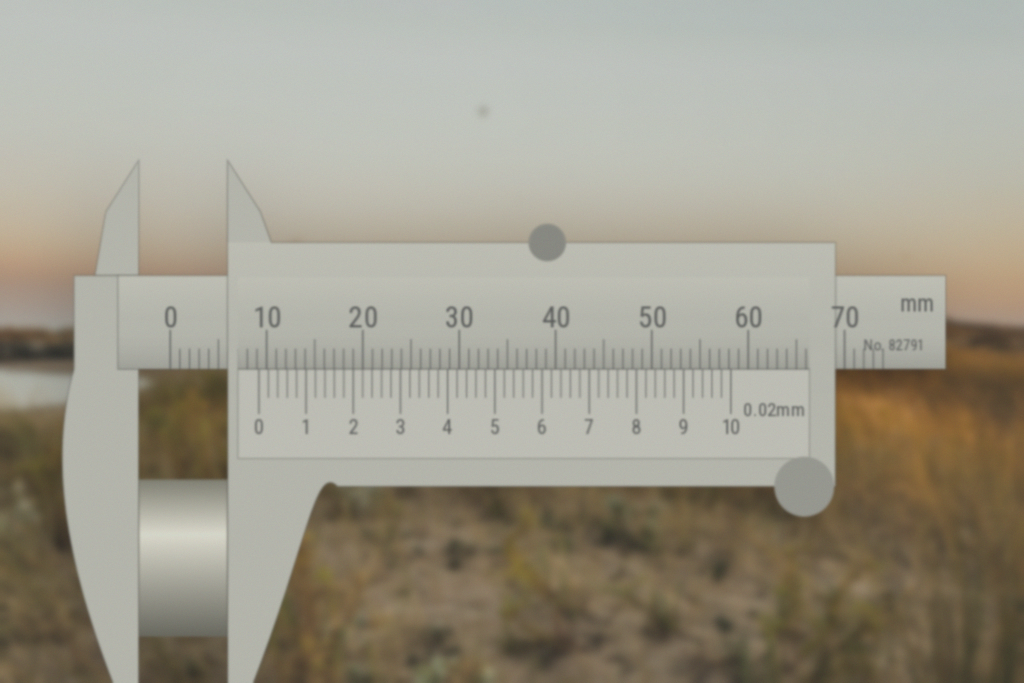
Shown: value=9.2 unit=mm
